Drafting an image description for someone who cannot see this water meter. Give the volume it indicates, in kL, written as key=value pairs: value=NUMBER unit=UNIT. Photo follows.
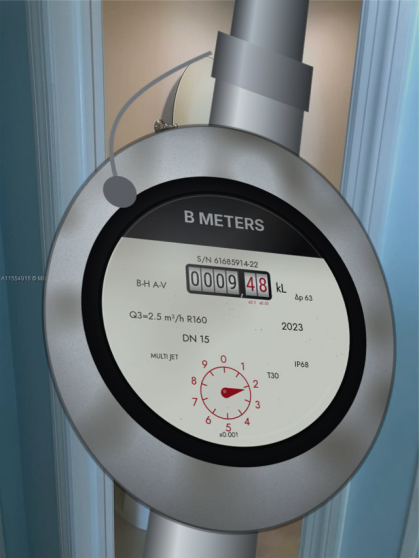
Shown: value=9.482 unit=kL
